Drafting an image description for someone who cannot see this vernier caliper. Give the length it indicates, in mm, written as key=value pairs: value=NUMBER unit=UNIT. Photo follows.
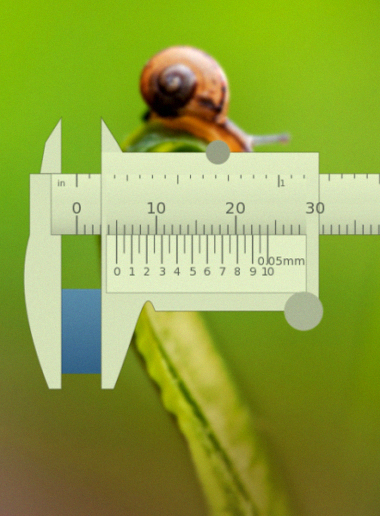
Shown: value=5.0 unit=mm
